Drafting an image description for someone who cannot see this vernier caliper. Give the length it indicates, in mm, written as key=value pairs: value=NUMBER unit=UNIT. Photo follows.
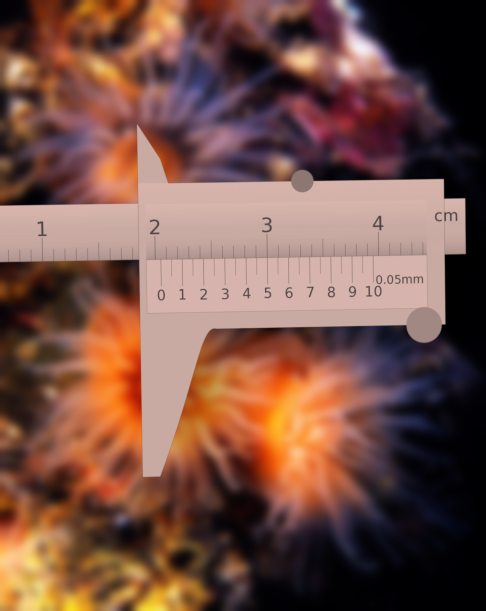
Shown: value=20.5 unit=mm
